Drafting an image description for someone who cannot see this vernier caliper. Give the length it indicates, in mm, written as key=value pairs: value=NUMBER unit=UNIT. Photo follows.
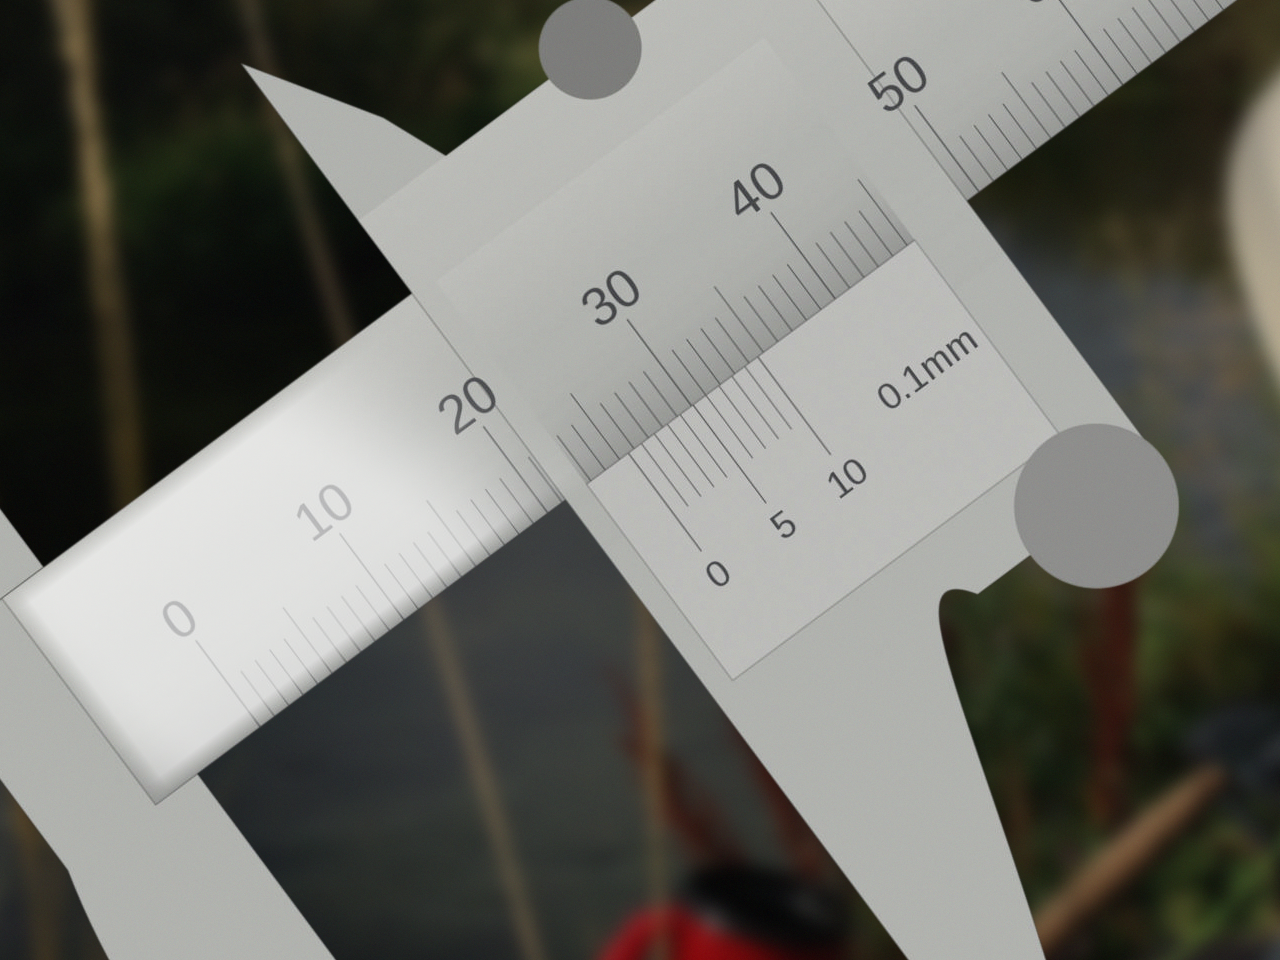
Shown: value=25.6 unit=mm
